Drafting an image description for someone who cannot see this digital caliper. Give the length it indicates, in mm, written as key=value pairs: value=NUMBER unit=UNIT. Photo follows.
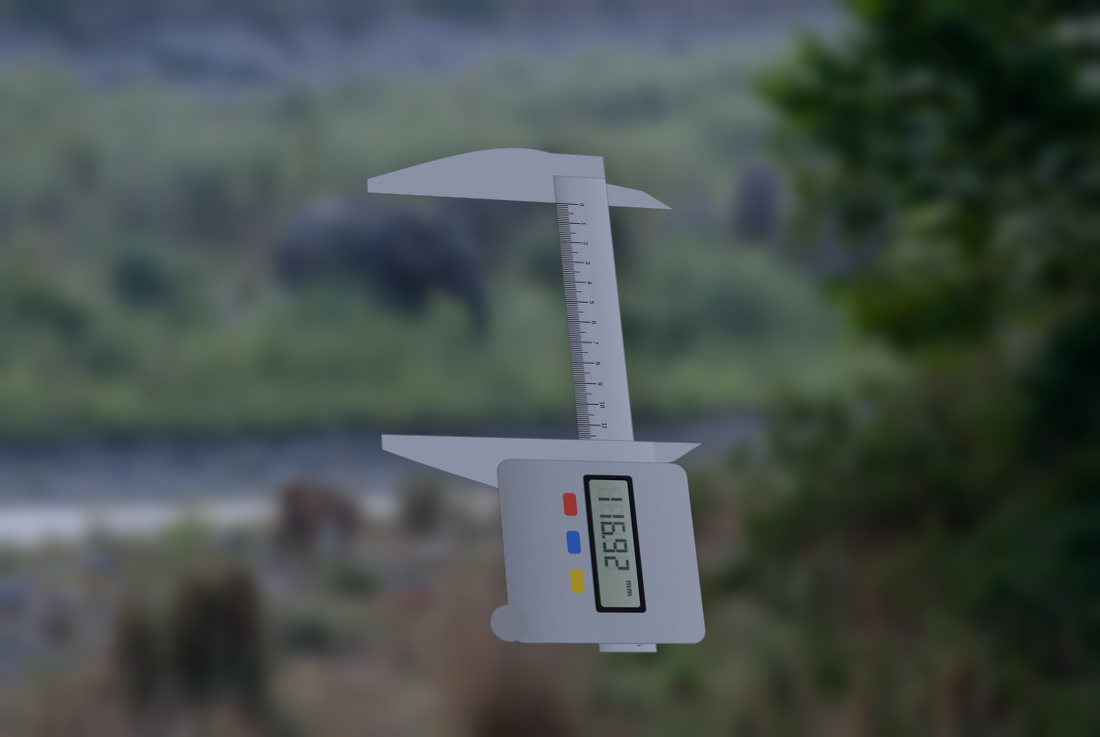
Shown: value=116.92 unit=mm
